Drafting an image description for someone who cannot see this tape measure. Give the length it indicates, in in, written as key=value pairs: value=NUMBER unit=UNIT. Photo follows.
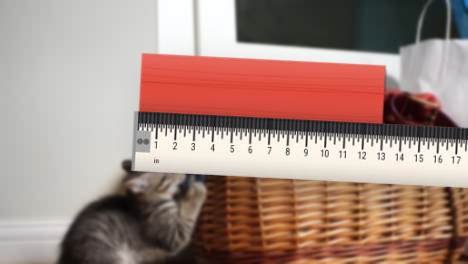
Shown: value=13 unit=in
